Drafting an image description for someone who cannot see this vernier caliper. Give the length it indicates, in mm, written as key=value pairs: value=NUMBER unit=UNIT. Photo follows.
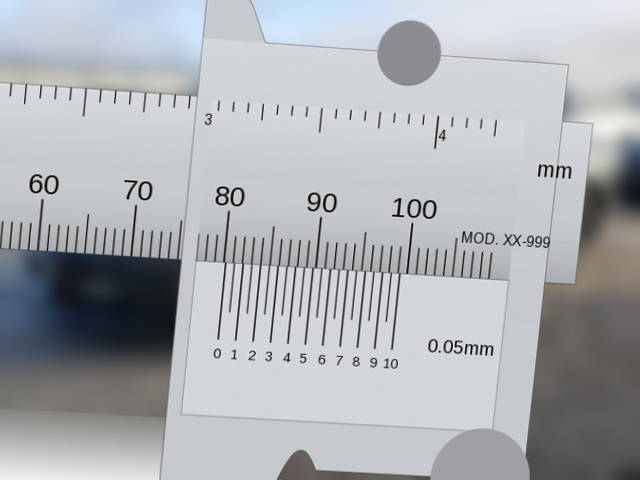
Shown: value=80.2 unit=mm
